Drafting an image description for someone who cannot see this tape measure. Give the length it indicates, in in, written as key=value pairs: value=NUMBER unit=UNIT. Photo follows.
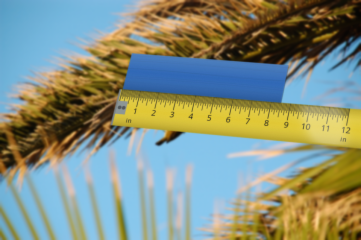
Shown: value=8.5 unit=in
